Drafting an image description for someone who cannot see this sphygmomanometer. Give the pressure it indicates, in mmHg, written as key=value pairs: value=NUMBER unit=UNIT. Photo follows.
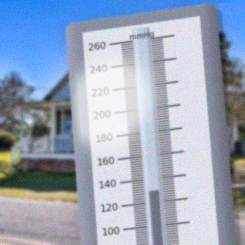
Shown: value=130 unit=mmHg
